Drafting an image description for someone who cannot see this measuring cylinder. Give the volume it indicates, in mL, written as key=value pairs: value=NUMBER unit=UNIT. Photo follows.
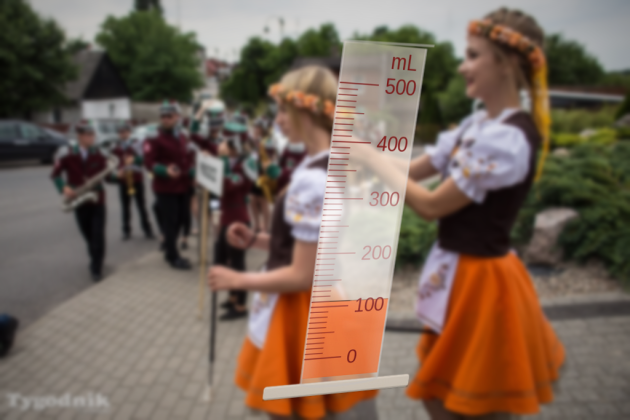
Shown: value=110 unit=mL
